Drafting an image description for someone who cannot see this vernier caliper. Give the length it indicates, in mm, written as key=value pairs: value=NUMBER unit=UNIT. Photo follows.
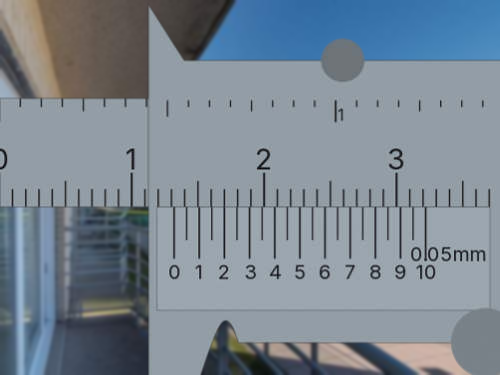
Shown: value=13.2 unit=mm
